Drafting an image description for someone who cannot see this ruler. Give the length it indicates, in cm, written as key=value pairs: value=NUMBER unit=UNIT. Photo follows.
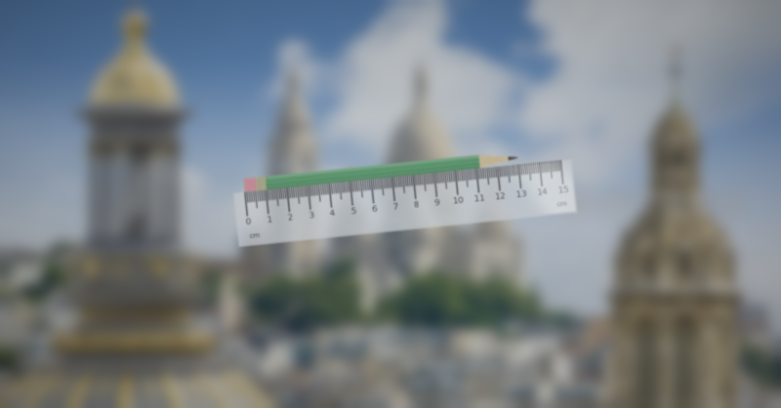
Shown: value=13 unit=cm
